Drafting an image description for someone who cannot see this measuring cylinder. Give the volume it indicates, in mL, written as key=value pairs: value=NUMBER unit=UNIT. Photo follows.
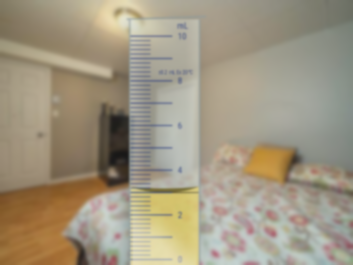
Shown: value=3 unit=mL
